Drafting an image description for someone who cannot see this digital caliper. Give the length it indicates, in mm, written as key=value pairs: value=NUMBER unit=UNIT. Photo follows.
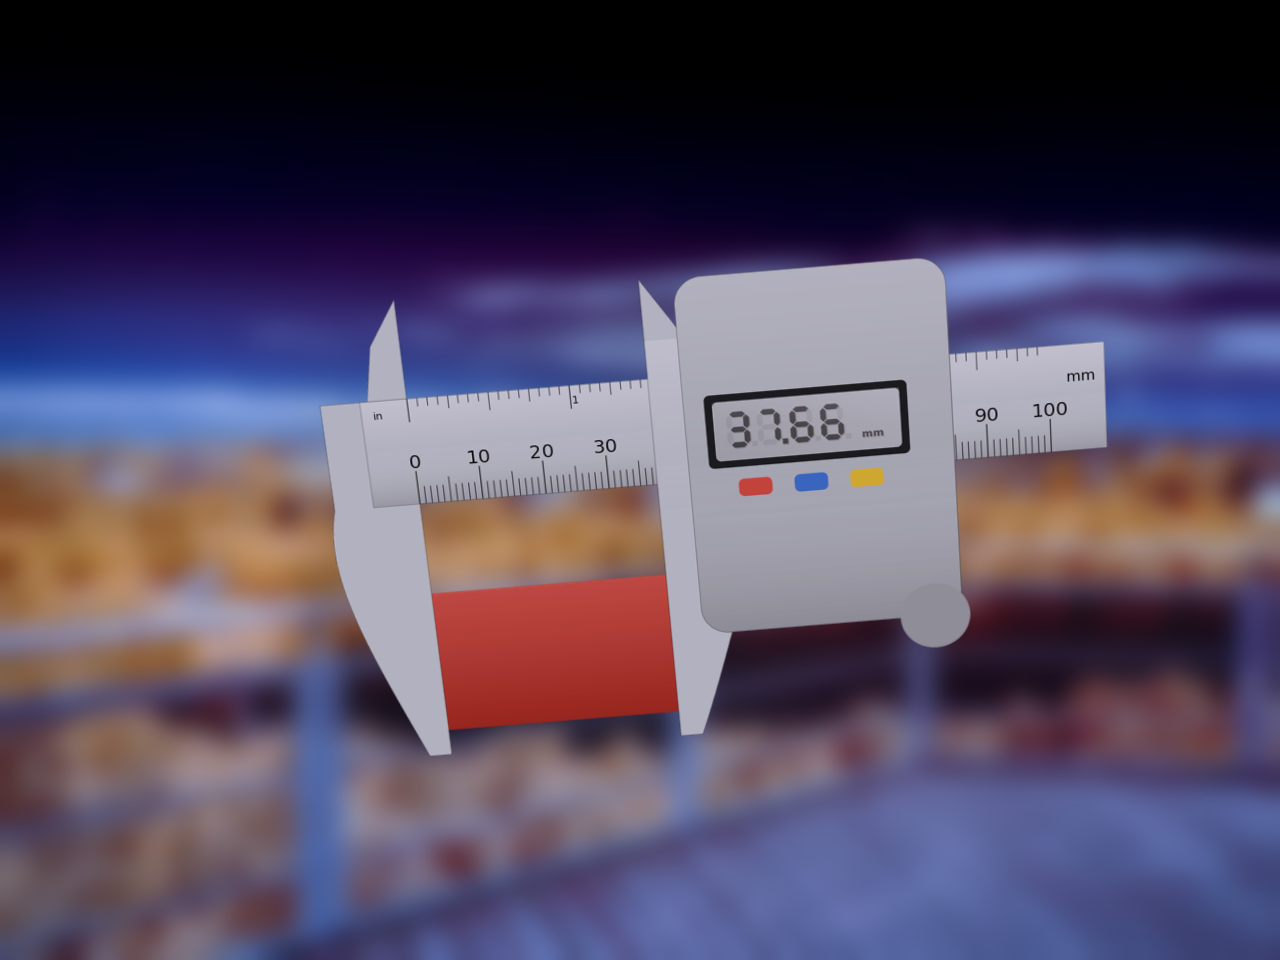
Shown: value=37.66 unit=mm
